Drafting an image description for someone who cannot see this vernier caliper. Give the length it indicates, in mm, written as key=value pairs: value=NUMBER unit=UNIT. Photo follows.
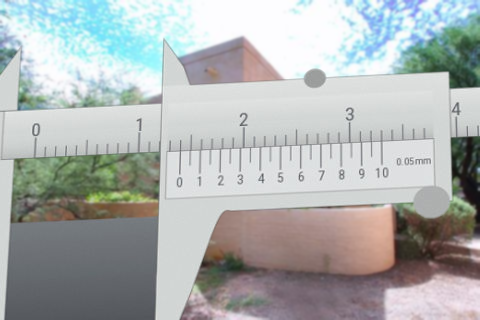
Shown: value=14.0 unit=mm
